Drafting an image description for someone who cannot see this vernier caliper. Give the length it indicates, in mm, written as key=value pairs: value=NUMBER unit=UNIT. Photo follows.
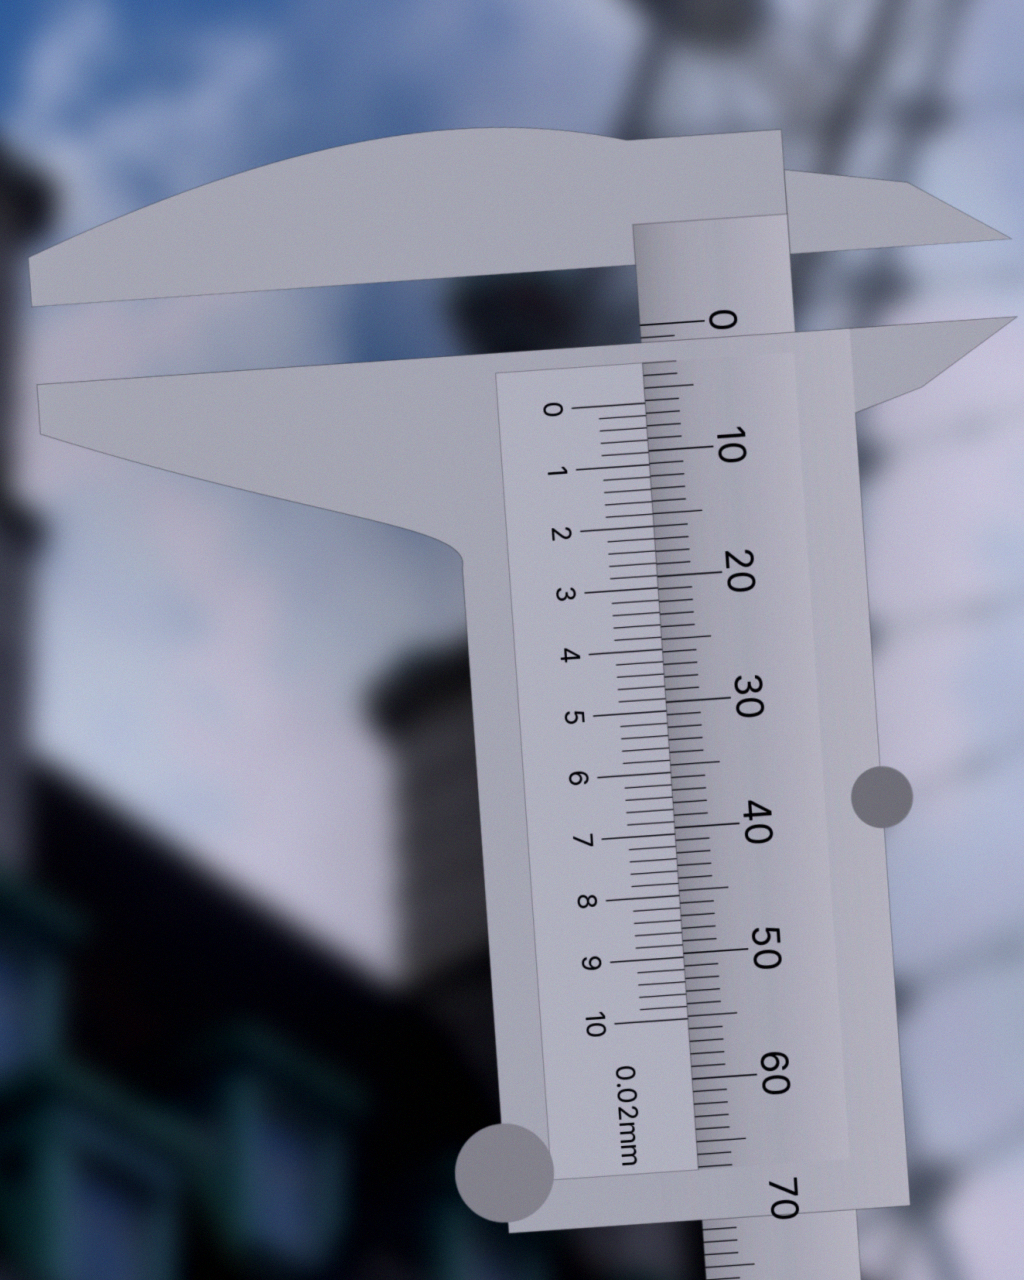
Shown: value=6.2 unit=mm
